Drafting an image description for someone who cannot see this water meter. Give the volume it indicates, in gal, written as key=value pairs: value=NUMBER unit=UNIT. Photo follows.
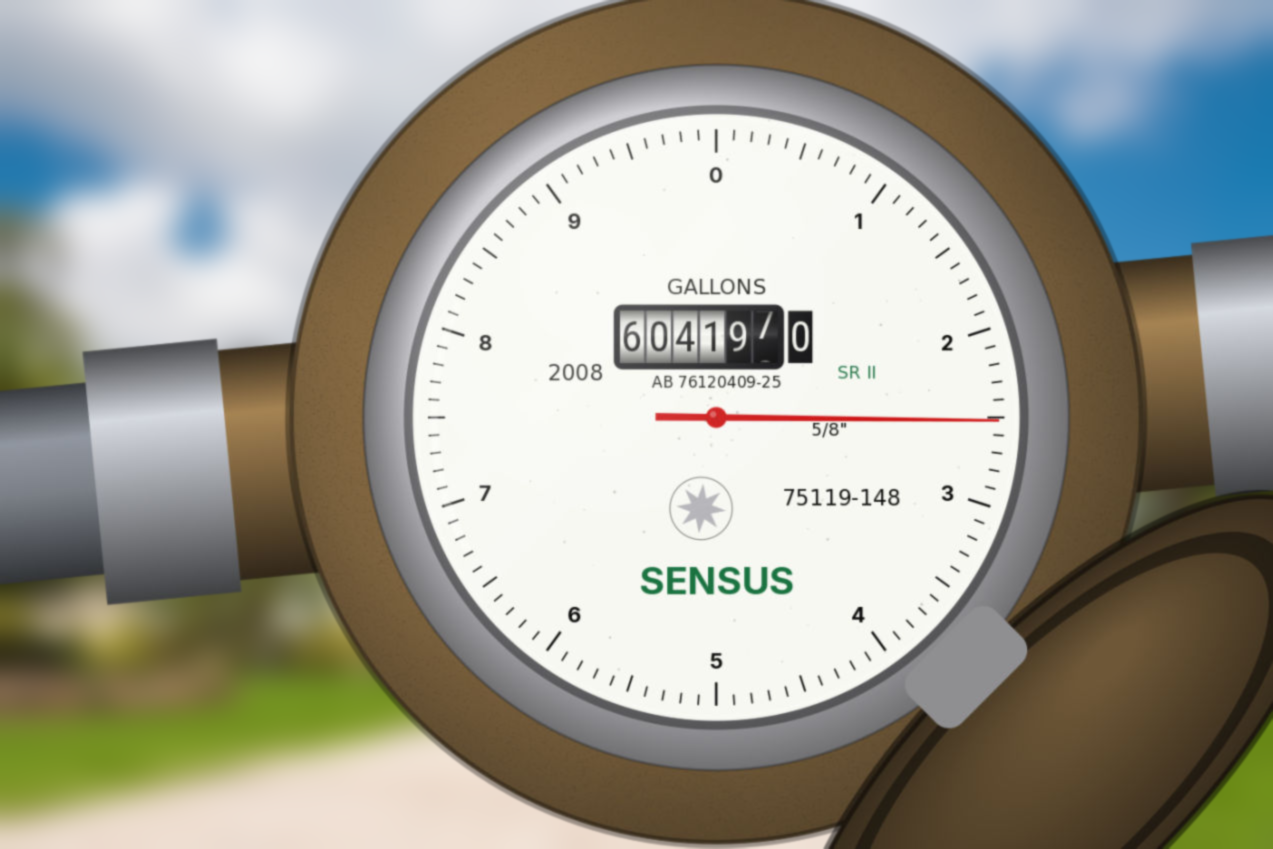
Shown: value=6041972.5 unit=gal
